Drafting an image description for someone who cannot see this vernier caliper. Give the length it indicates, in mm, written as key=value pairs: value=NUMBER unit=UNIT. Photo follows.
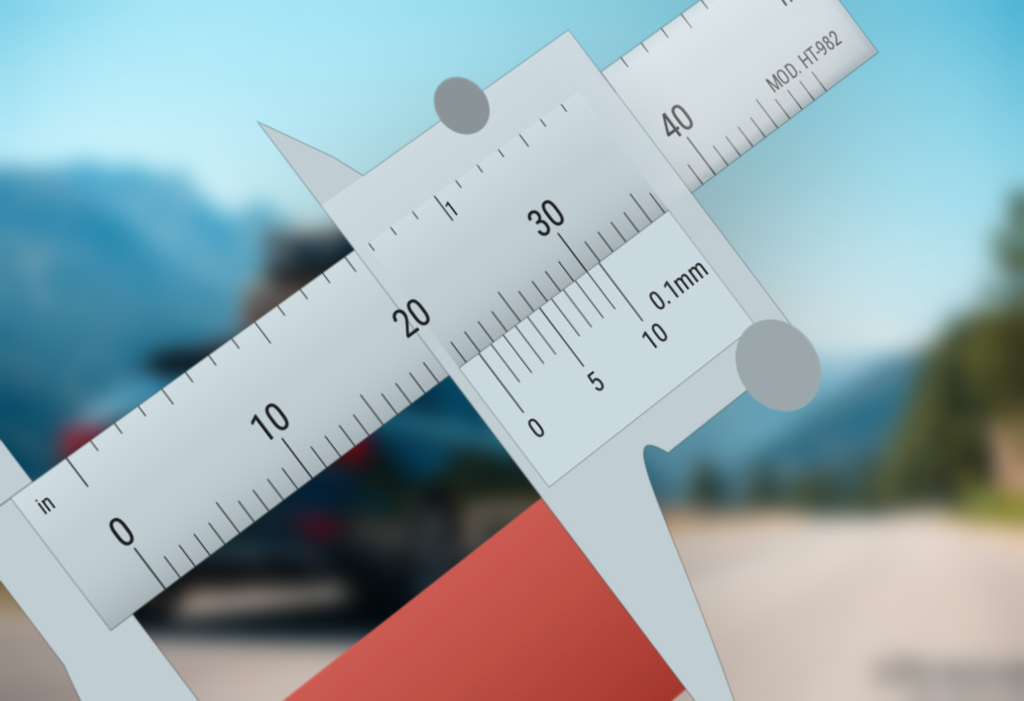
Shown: value=21.9 unit=mm
